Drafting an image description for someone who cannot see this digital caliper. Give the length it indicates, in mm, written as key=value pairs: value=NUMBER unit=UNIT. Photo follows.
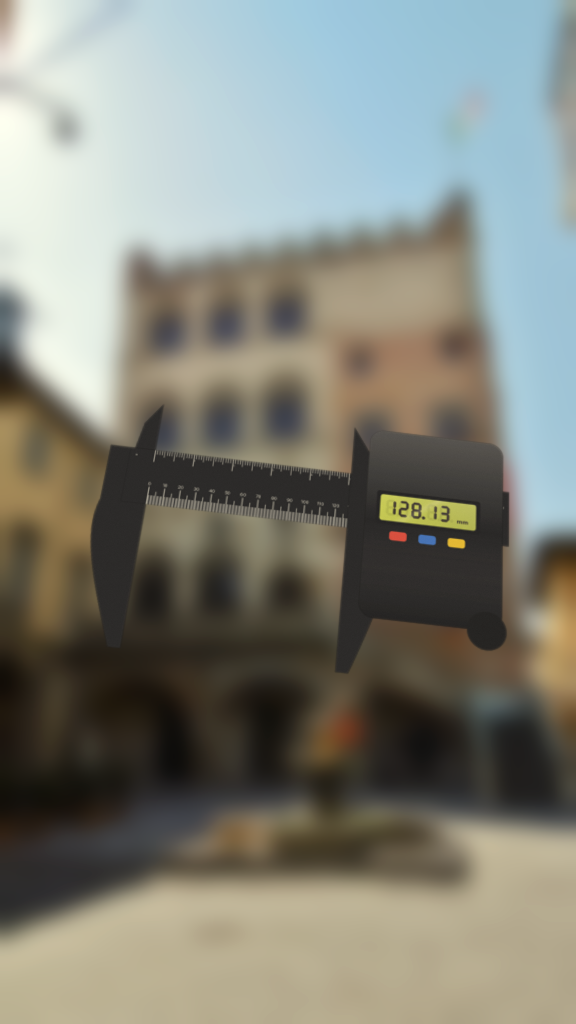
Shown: value=128.13 unit=mm
